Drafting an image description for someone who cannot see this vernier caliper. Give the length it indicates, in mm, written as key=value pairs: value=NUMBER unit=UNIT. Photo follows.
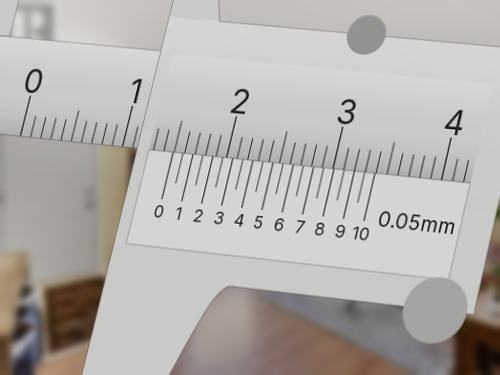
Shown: value=14.9 unit=mm
